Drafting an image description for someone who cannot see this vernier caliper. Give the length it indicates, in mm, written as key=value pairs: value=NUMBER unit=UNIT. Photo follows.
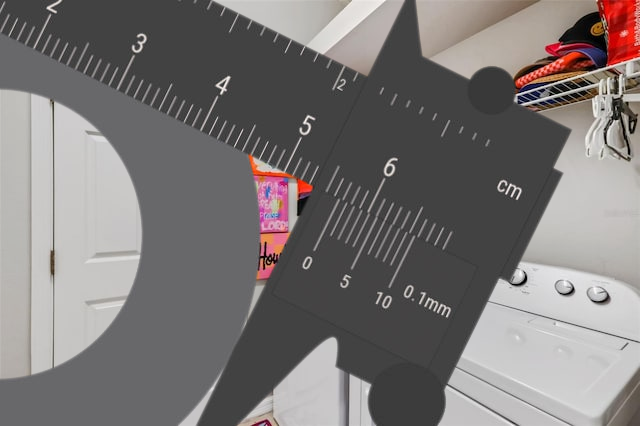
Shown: value=56.6 unit=mm
